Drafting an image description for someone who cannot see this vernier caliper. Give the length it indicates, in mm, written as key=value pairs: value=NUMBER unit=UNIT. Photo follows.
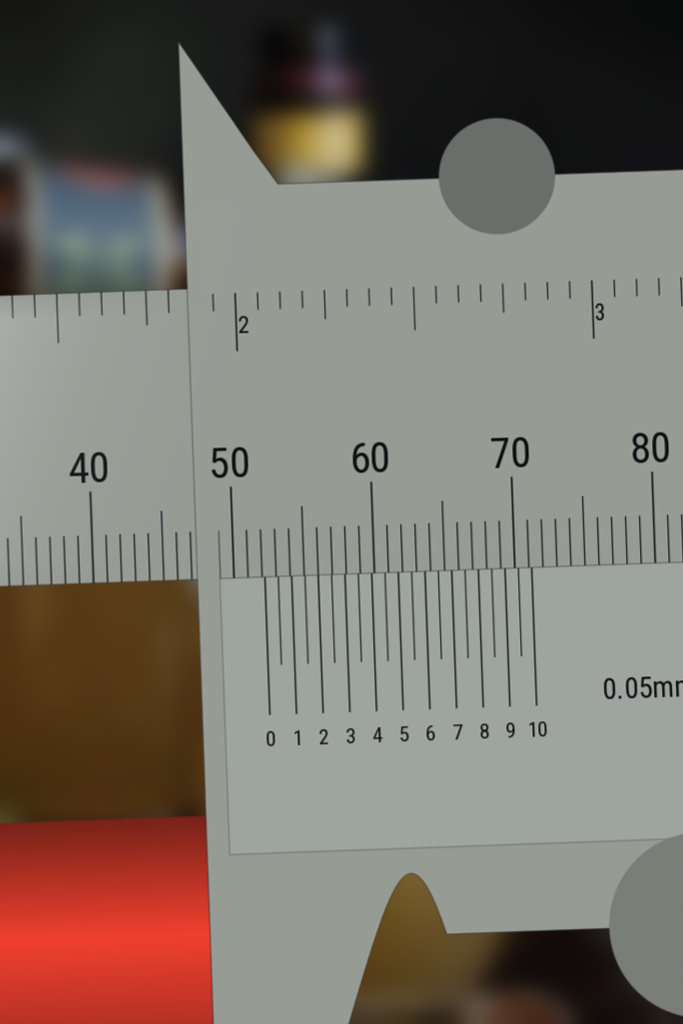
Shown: value=52.2 unit=mm
